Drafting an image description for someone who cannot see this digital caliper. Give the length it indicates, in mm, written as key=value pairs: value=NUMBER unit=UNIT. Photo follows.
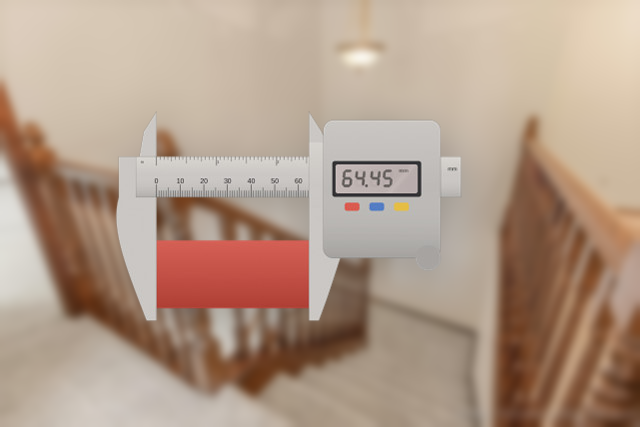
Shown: value=64.45 unit=mm
